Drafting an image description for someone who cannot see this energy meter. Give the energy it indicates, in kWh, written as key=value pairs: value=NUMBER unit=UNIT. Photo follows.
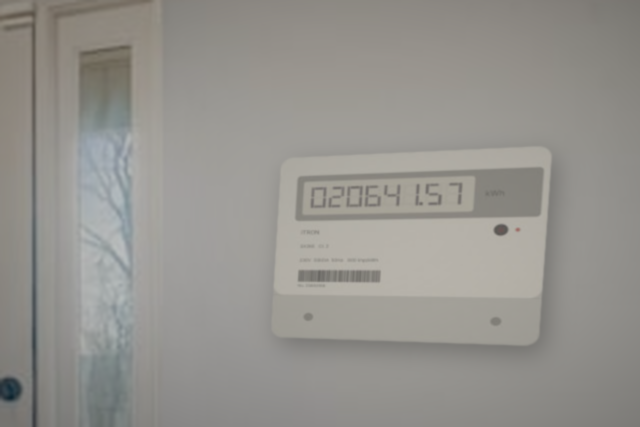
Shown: value=20641.57 unit=kWh
